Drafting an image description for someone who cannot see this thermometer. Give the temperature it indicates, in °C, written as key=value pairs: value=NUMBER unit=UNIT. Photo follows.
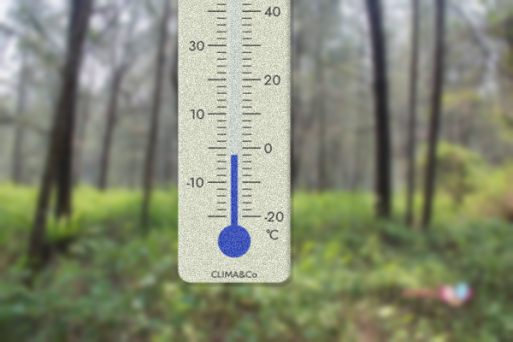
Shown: value=-2 unit=°C
